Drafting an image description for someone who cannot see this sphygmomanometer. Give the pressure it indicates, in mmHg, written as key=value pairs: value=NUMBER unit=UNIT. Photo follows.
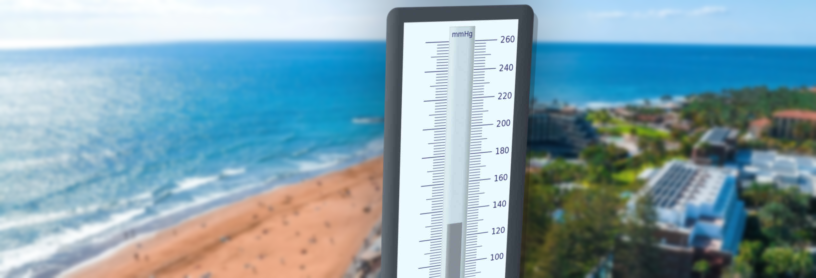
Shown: value=130 unit=mmHg
